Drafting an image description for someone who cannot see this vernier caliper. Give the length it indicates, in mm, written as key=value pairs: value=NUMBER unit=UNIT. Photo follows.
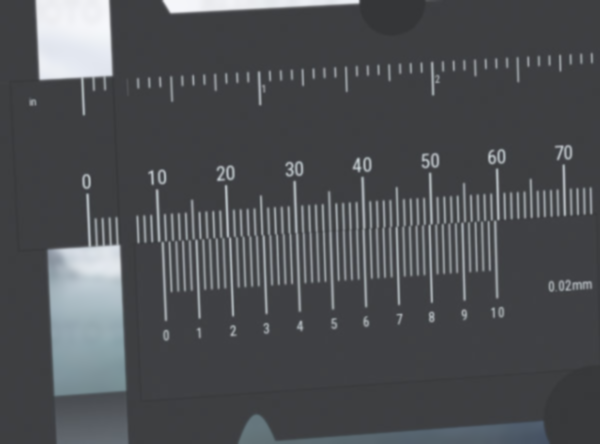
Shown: value=10.5 unit=mm
